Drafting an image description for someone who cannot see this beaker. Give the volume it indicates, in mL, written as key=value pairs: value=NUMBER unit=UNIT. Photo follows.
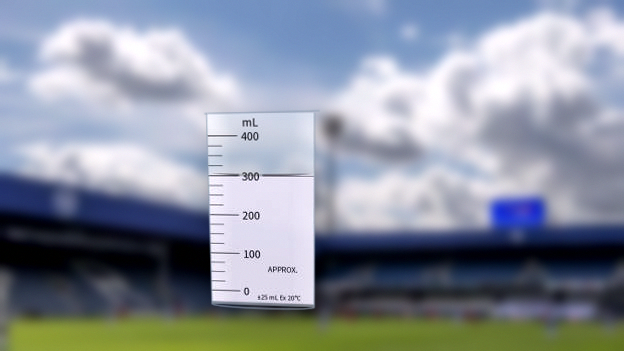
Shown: value=300 unit=mL
